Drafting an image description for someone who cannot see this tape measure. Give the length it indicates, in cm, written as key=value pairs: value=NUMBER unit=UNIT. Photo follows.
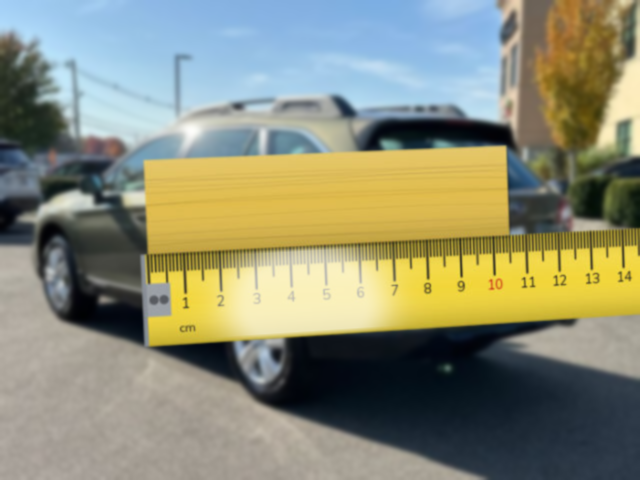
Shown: value=10.5 unit=cm
